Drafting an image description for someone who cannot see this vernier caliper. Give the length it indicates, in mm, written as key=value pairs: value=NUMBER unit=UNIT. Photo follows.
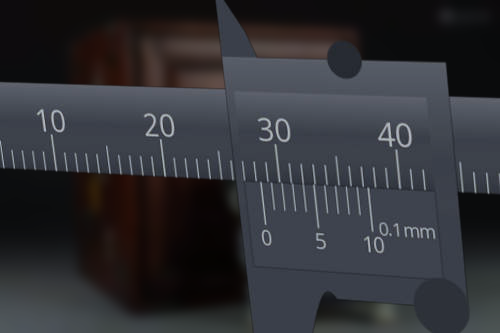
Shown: value=28.4 unit=mm
